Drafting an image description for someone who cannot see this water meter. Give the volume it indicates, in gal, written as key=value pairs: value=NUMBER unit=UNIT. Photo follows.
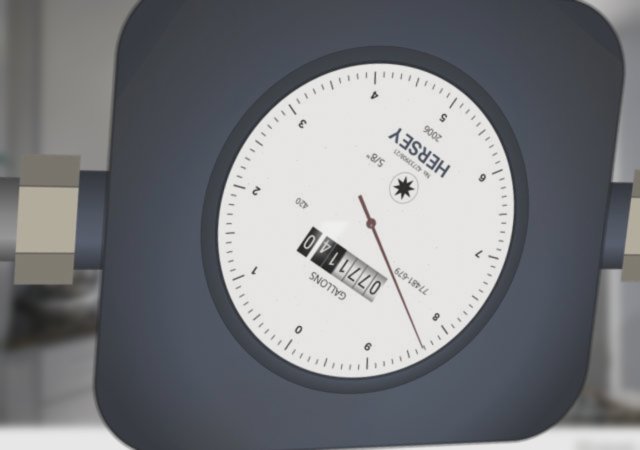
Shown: value=771138.3 unit=gal
